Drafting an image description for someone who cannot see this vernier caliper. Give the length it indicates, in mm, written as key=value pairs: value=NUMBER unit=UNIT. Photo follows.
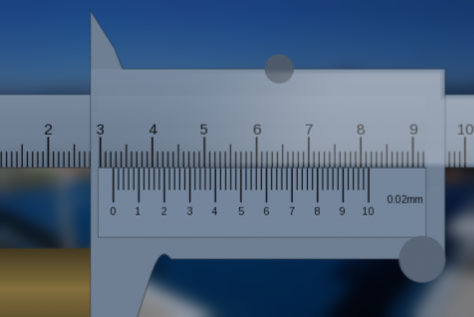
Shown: value=32.5 unit=mm
